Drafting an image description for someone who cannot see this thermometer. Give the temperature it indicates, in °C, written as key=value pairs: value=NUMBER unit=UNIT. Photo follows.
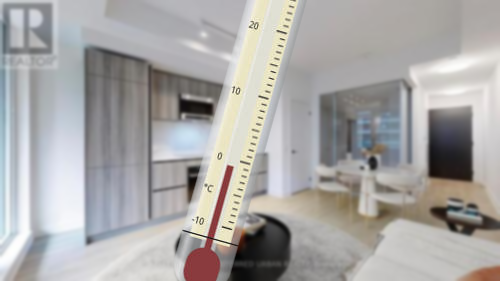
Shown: value=-1 unit=°C
